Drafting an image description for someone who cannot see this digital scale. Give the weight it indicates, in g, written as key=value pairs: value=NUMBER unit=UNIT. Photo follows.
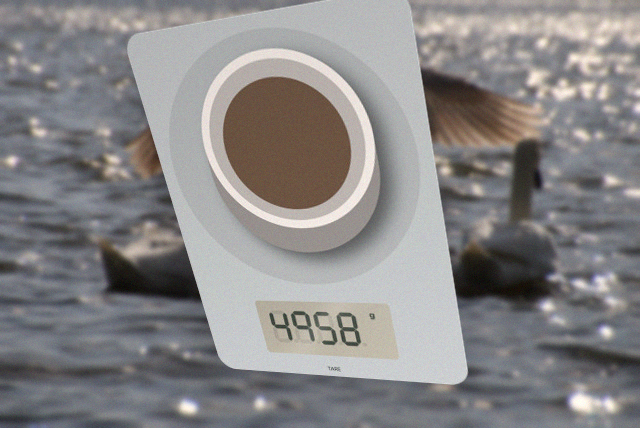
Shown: value=4958 unit=g
